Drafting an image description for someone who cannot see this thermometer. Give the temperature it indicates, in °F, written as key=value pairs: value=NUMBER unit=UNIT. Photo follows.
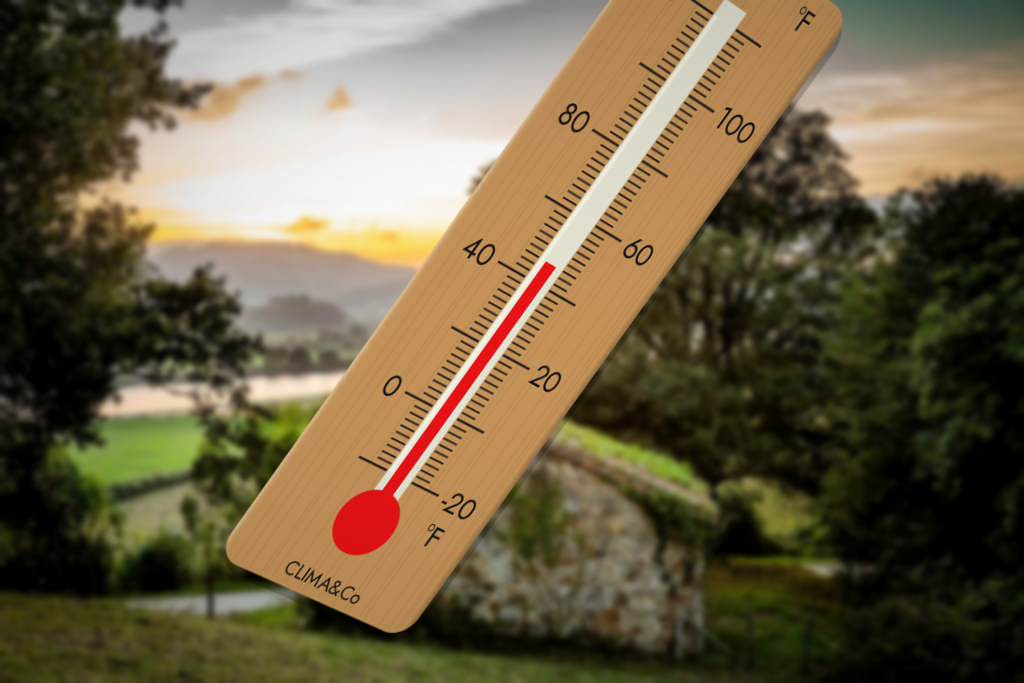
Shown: value=46 unit=°F
